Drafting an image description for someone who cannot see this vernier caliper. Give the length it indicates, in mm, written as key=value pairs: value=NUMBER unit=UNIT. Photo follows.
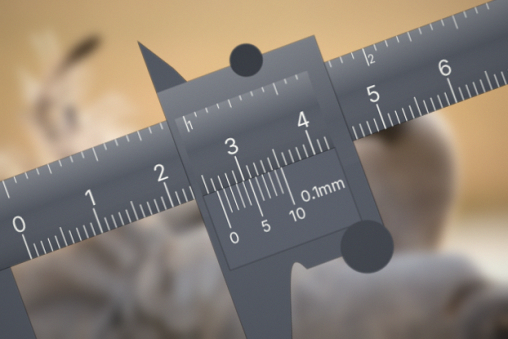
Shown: value=26.2 unit=mm
